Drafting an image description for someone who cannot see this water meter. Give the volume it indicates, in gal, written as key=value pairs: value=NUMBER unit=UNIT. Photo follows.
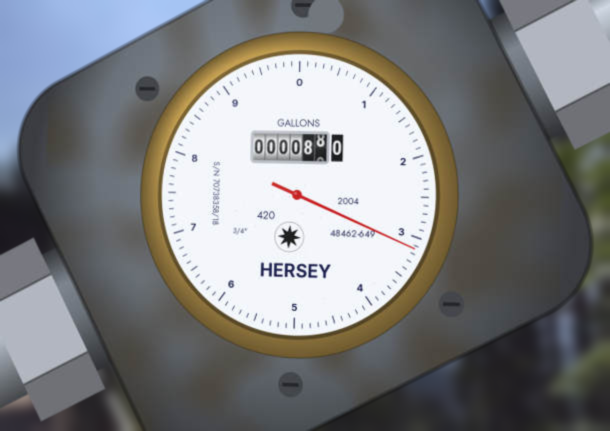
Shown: value=883.1 unit=gal
